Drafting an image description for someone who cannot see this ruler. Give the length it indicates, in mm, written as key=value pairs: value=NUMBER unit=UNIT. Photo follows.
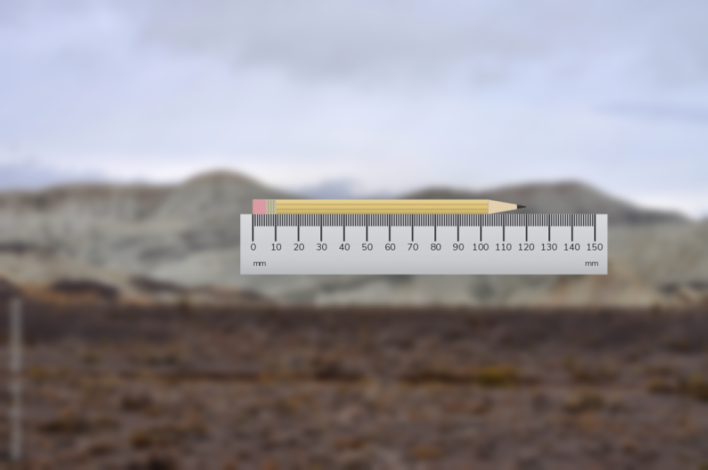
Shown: value=120 unit=mm
